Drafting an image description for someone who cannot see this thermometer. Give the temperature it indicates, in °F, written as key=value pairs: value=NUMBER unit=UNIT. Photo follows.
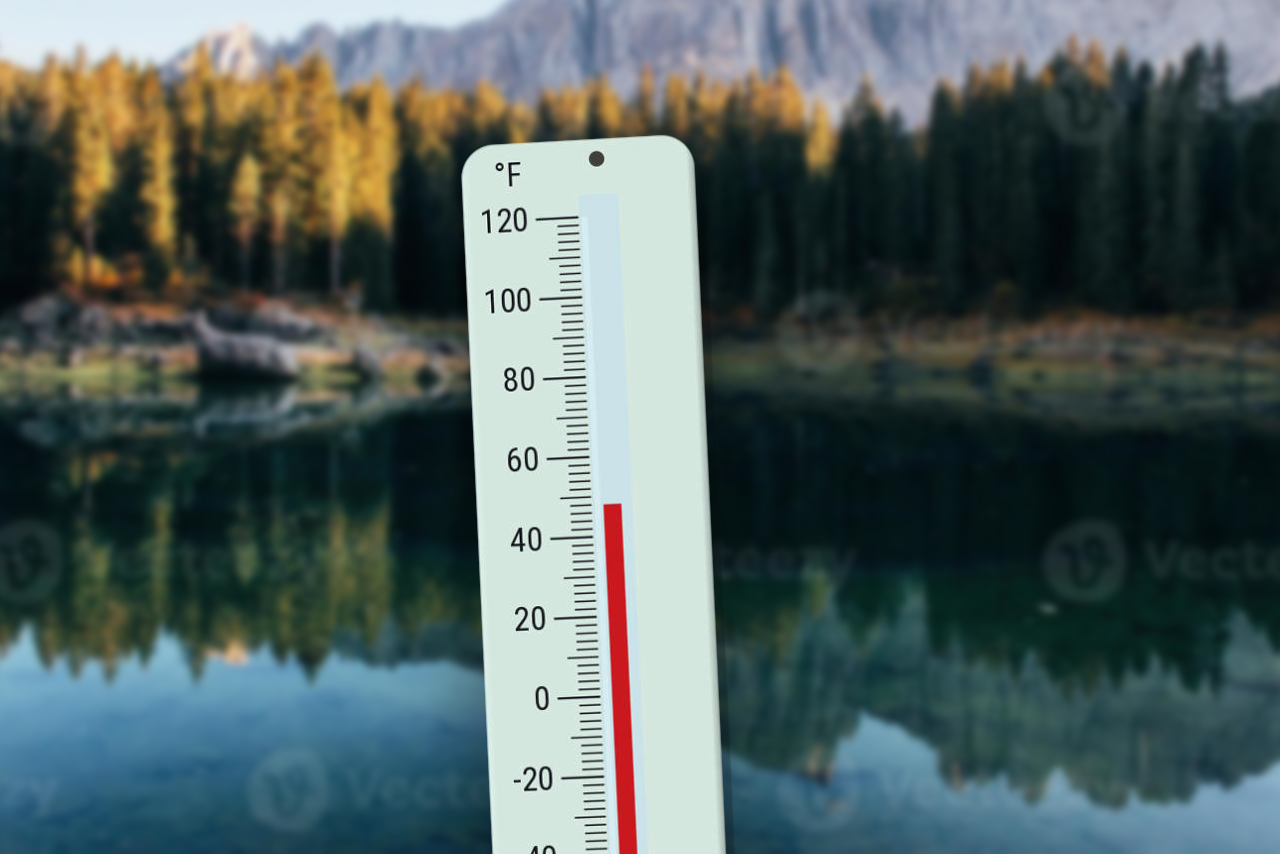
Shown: value=48 unit=°F
